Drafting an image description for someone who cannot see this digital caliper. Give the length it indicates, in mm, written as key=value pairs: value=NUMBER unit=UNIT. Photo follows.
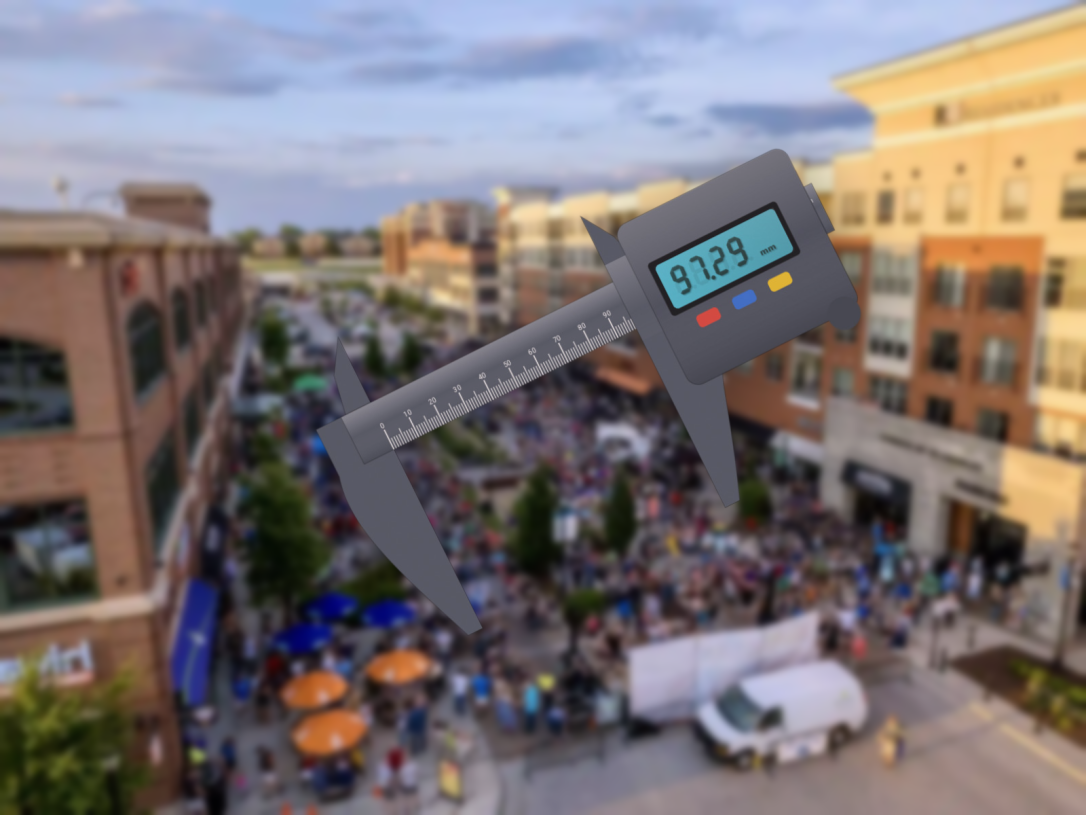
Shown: value=97.29 unit=mm
